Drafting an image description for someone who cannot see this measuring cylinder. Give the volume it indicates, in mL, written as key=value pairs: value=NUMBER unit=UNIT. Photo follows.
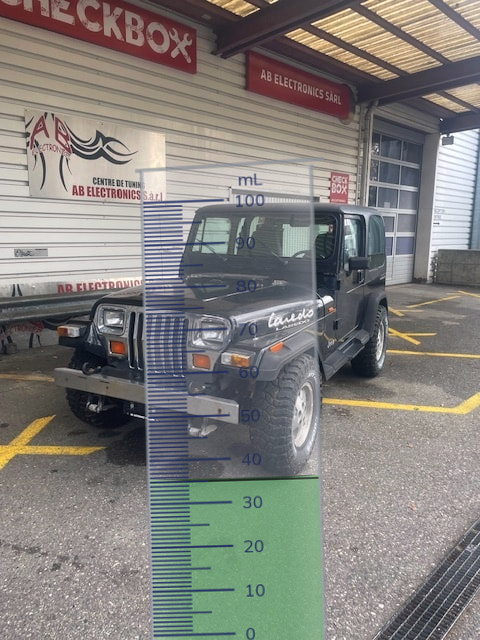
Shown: value=35 unit=mL
